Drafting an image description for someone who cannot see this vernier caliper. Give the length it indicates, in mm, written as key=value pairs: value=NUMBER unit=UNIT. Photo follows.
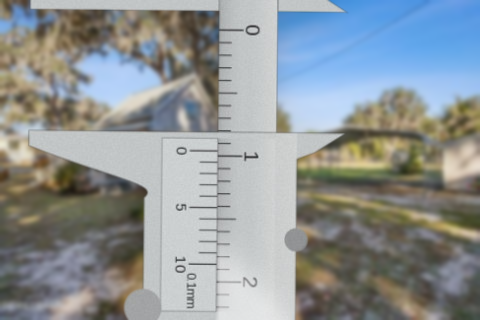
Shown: value=9.6 unit=mm
